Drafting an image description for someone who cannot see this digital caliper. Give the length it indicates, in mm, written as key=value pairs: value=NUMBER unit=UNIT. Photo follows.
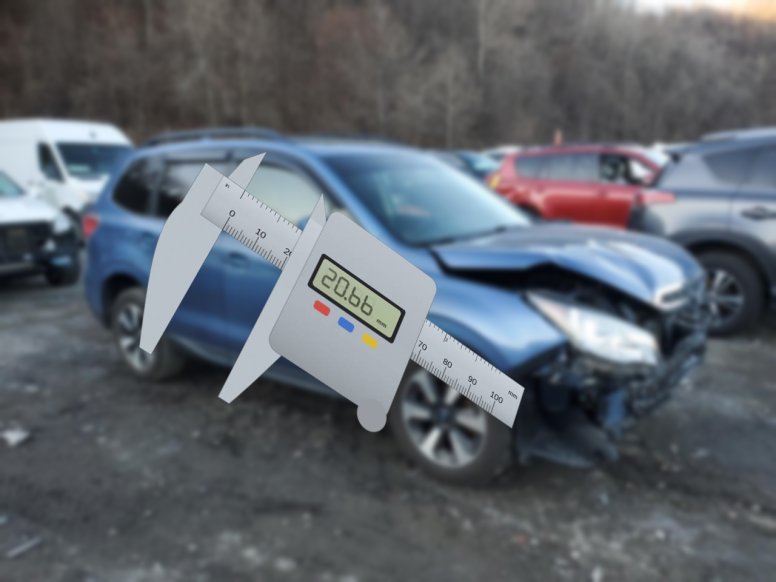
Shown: value=20.66 unit=mm
